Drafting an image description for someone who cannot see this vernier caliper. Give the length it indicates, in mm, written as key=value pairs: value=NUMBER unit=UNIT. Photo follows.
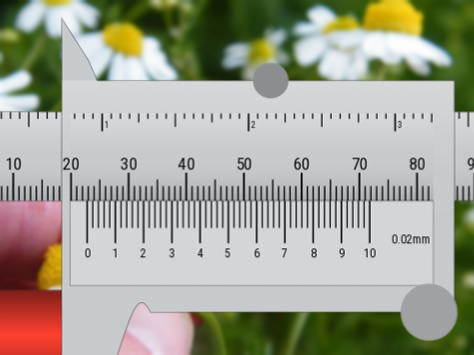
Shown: value=22.8 unit=mm
